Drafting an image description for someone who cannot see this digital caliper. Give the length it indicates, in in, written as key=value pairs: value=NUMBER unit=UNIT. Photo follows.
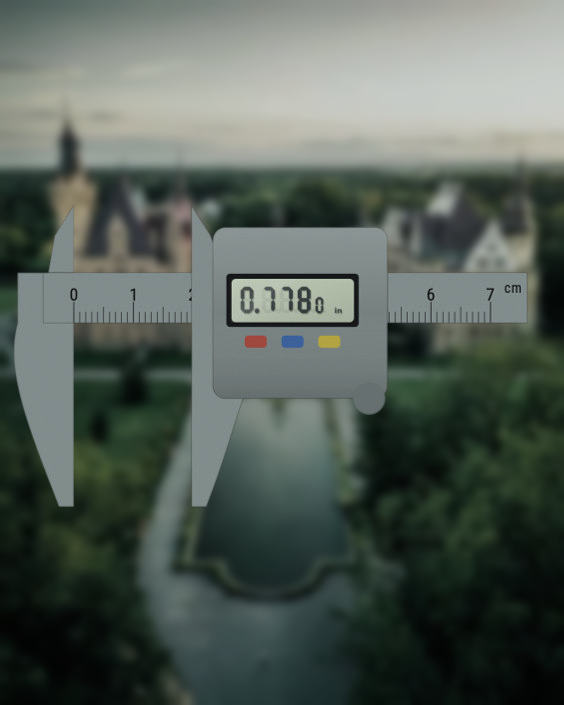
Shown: value=0.7780 unit=in
